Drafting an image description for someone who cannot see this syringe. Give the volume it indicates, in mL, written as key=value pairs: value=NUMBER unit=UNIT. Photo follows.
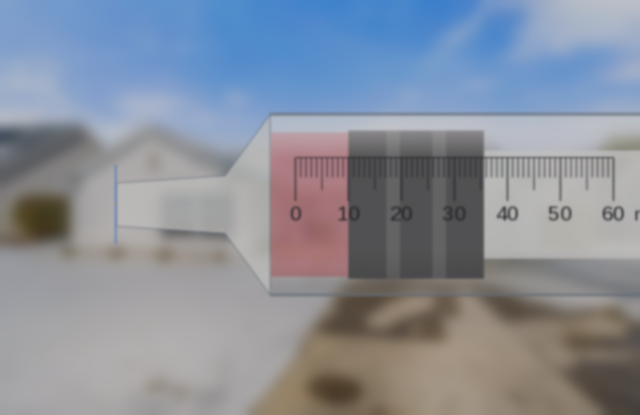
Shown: value=10 unit=mL
